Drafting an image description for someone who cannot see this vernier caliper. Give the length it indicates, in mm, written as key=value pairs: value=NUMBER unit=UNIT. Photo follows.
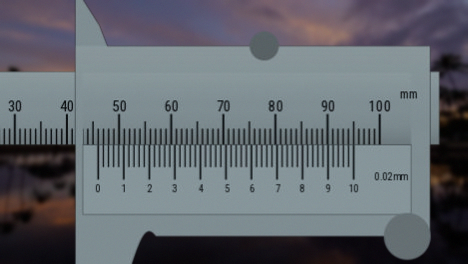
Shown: value=46.0 unit=mm
